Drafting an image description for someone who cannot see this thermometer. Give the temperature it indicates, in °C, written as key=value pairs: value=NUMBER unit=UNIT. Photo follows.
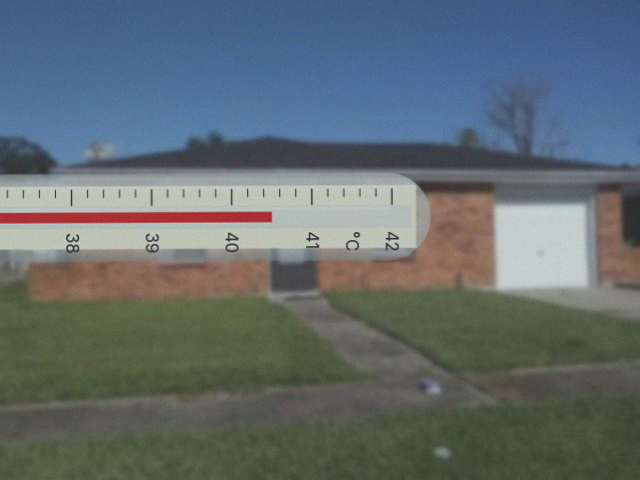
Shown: value=40.5 unit=°C
